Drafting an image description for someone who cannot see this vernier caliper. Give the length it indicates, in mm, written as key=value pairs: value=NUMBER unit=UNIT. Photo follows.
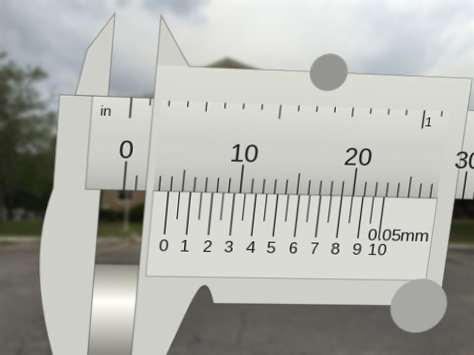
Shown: value=3.8 unit=mm
